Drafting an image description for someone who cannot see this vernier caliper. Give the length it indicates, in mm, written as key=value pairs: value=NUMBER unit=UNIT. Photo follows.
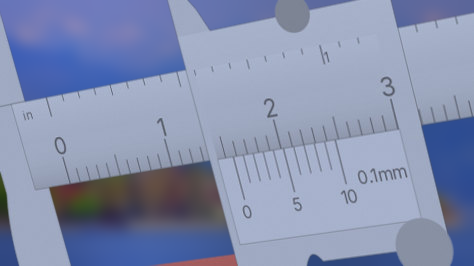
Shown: value=15.7 unit=mm
